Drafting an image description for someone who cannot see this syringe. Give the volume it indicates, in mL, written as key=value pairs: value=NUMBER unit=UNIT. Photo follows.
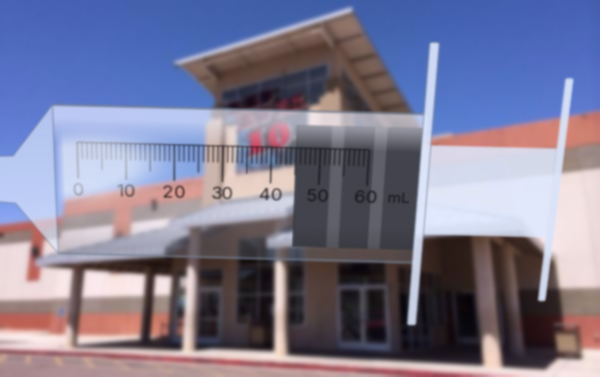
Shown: value=45 unit=mL
